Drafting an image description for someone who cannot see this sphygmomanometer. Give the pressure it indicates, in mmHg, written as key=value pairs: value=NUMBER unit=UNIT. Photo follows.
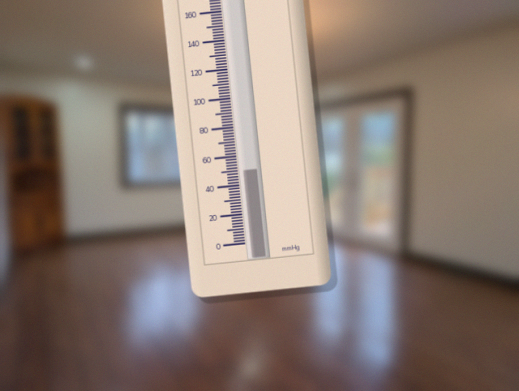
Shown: value=50 unit=mmHg
